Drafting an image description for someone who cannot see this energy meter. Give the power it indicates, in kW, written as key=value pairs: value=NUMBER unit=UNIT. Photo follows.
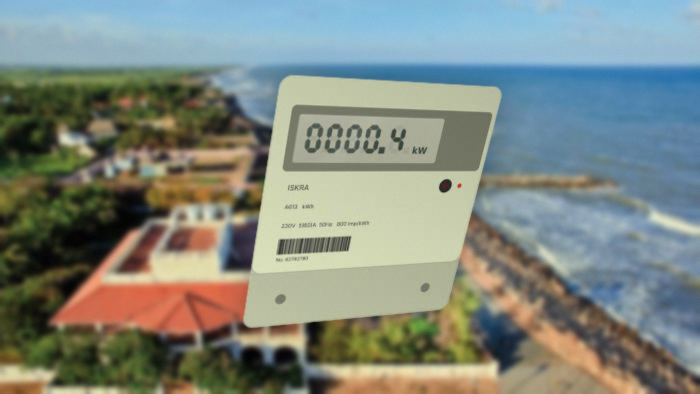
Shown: value=0.4 unit=kW
